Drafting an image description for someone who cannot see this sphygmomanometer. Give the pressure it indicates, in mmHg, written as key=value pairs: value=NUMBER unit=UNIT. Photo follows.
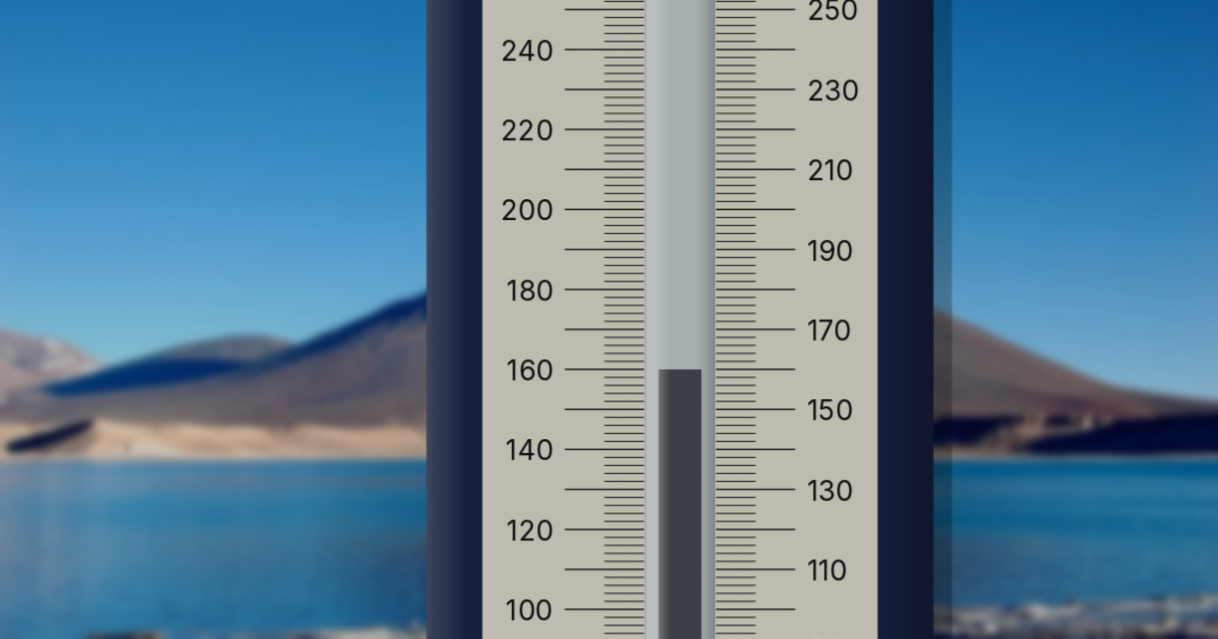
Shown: value=160 unit=mmHg
